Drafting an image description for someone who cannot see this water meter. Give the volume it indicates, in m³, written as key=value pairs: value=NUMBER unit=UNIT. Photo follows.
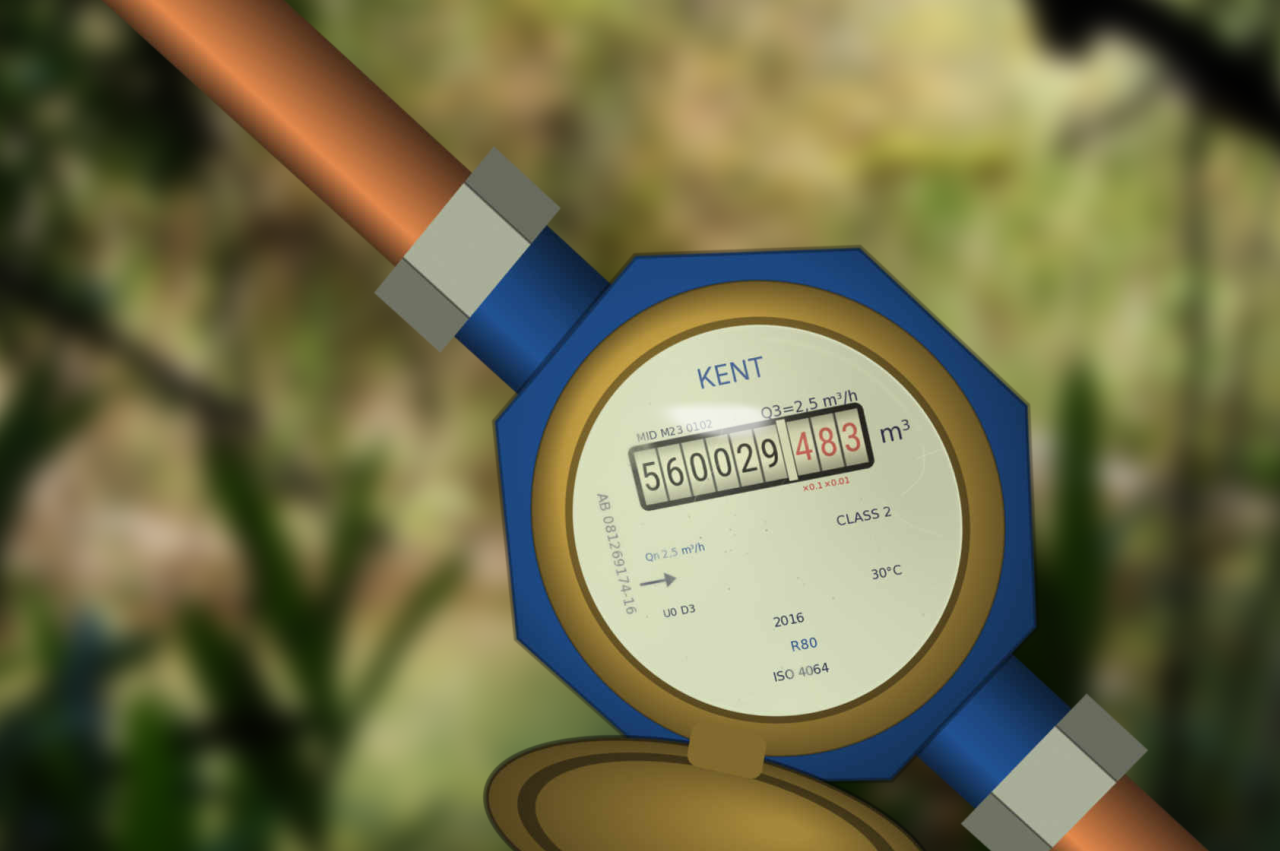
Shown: value=560029.483 unit=m³
